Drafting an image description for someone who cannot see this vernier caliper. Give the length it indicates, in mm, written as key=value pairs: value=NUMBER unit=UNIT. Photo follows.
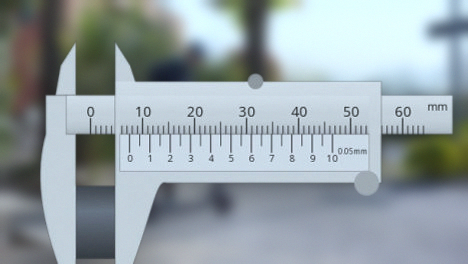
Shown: value=7.5 unit=mm
